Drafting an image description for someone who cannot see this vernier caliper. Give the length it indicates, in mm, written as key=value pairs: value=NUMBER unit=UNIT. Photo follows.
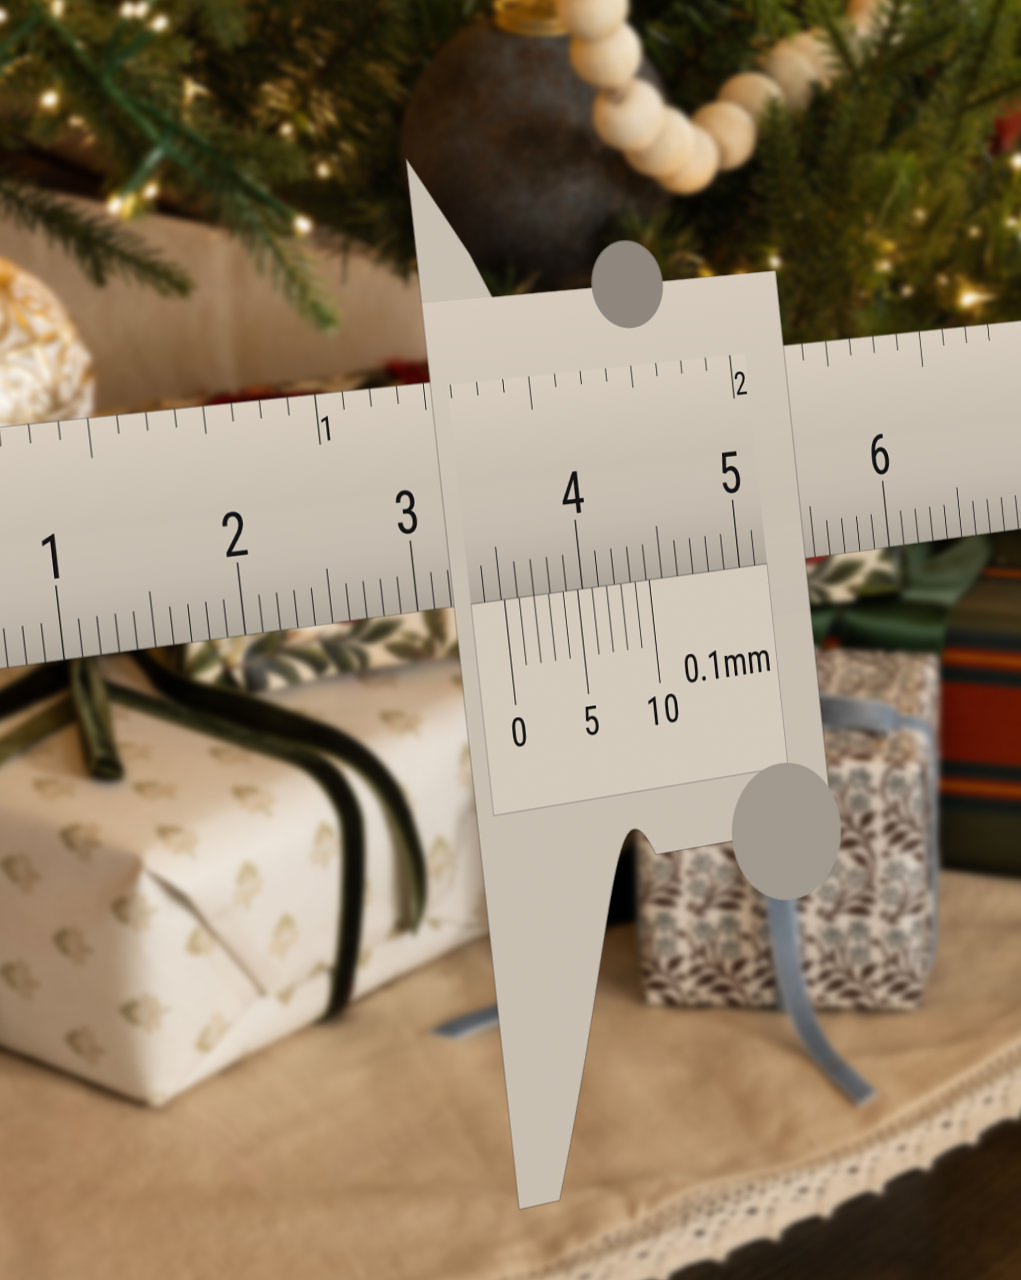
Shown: value=35.2 unit=mm
